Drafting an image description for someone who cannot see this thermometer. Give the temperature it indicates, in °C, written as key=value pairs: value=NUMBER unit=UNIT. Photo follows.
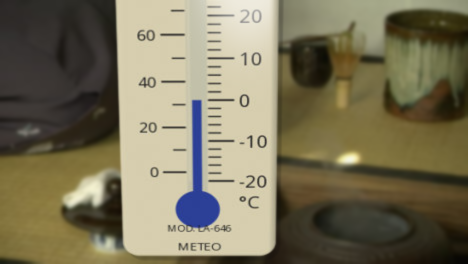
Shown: value=0 unit=°C
